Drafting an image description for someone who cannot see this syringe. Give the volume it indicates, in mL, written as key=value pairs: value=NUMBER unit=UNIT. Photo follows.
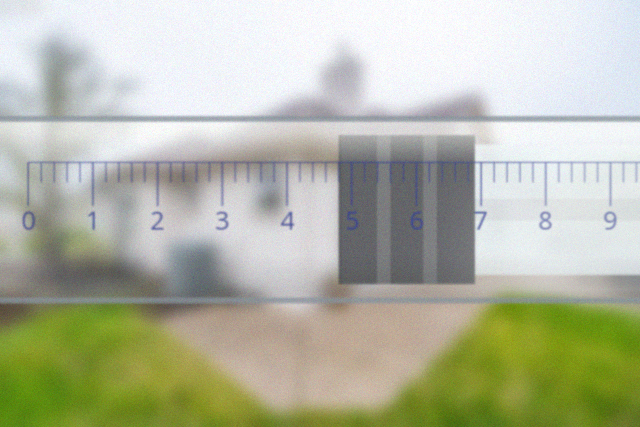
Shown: value=4.8 unit=mL
